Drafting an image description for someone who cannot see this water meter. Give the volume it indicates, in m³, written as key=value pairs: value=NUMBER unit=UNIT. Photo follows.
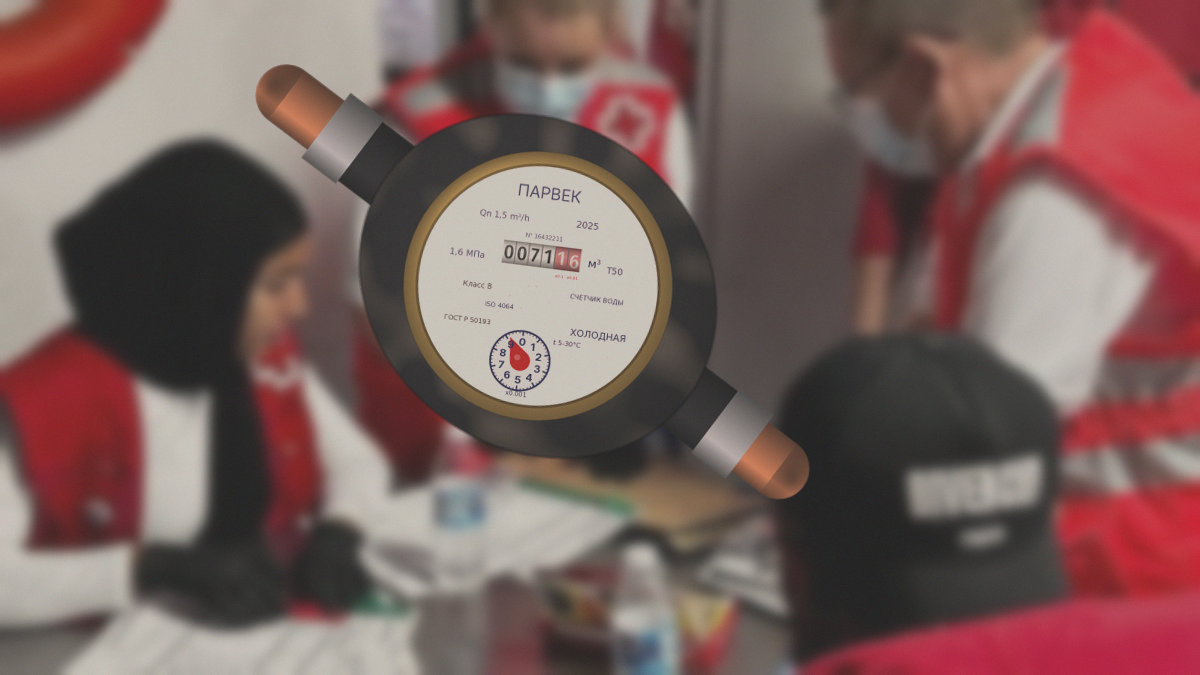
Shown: value=71.159 unit=m³
